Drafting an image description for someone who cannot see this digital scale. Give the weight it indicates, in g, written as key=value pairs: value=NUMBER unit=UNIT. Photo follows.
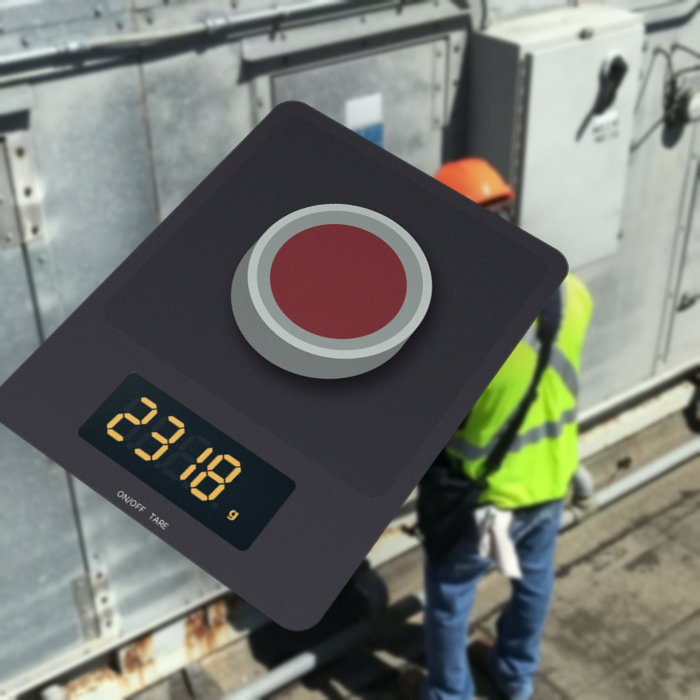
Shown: value=2318 unit=g
